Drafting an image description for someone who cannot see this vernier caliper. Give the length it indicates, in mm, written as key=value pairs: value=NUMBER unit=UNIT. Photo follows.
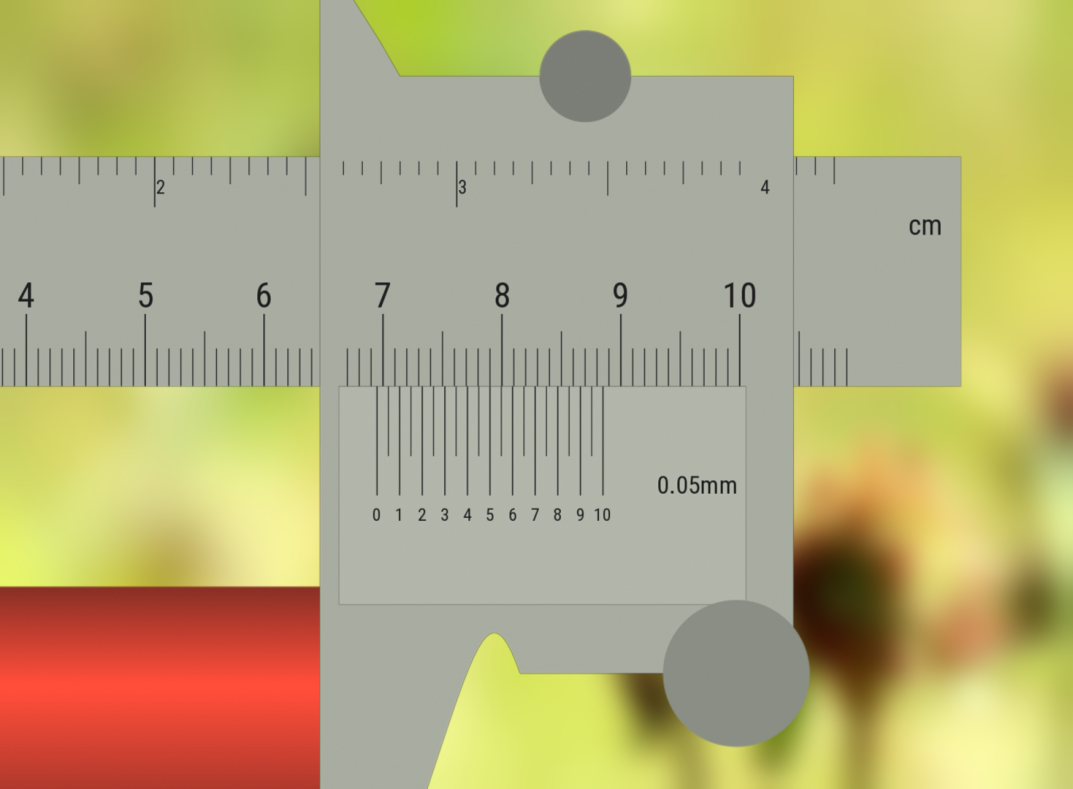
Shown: value=69.5 unit=mm
